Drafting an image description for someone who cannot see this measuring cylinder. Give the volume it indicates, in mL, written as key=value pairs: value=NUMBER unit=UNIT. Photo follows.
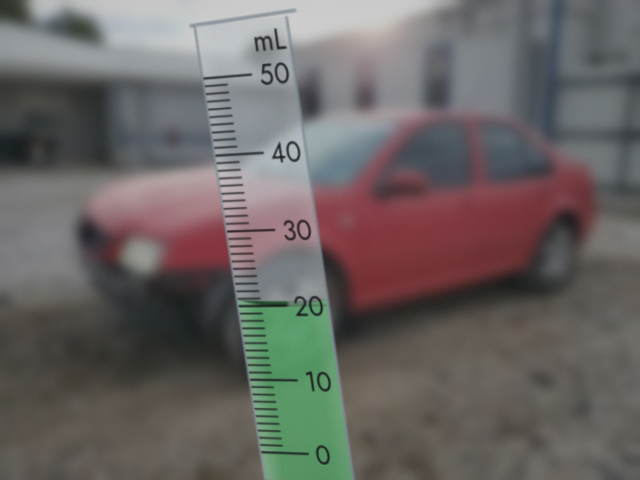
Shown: value=20 unit=mL
